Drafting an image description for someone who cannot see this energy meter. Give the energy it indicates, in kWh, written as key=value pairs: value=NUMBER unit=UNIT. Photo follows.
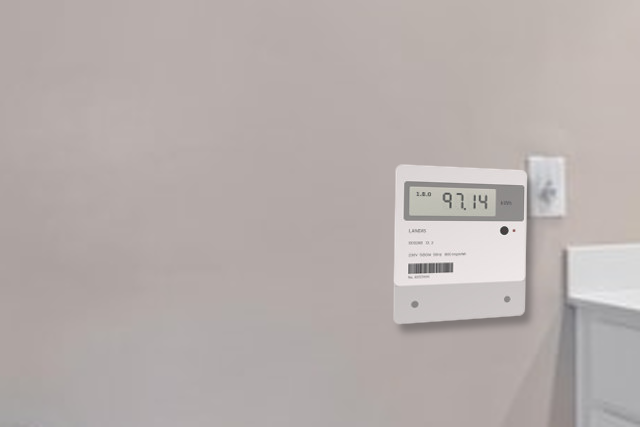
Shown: value=97.14 unit=kWh
